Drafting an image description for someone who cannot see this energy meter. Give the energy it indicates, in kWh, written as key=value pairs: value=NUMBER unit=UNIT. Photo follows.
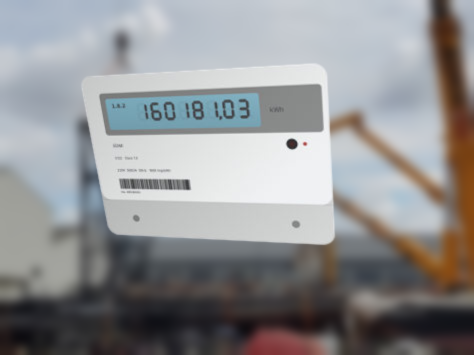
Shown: value=160181.03 unit=kWh
